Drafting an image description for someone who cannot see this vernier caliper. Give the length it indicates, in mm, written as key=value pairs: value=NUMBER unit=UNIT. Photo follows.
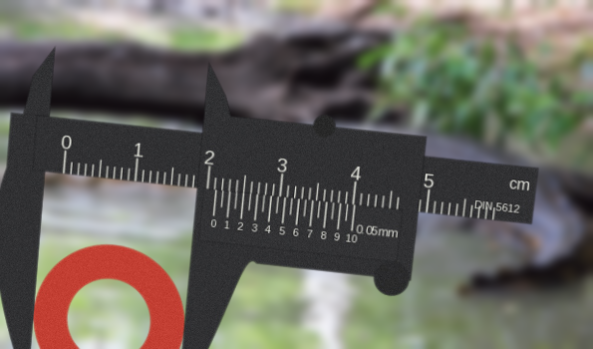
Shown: value=21.2 unit=mm
